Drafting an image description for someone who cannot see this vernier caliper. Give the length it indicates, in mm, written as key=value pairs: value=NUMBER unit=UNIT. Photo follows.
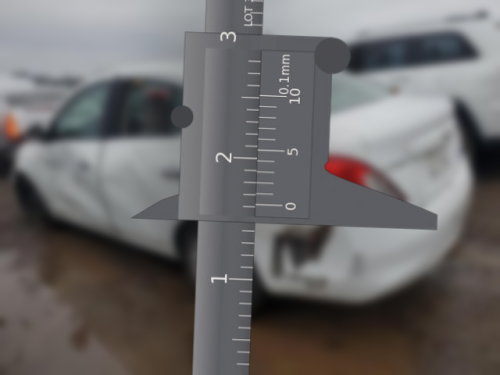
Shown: value=16.2 unit=mm
